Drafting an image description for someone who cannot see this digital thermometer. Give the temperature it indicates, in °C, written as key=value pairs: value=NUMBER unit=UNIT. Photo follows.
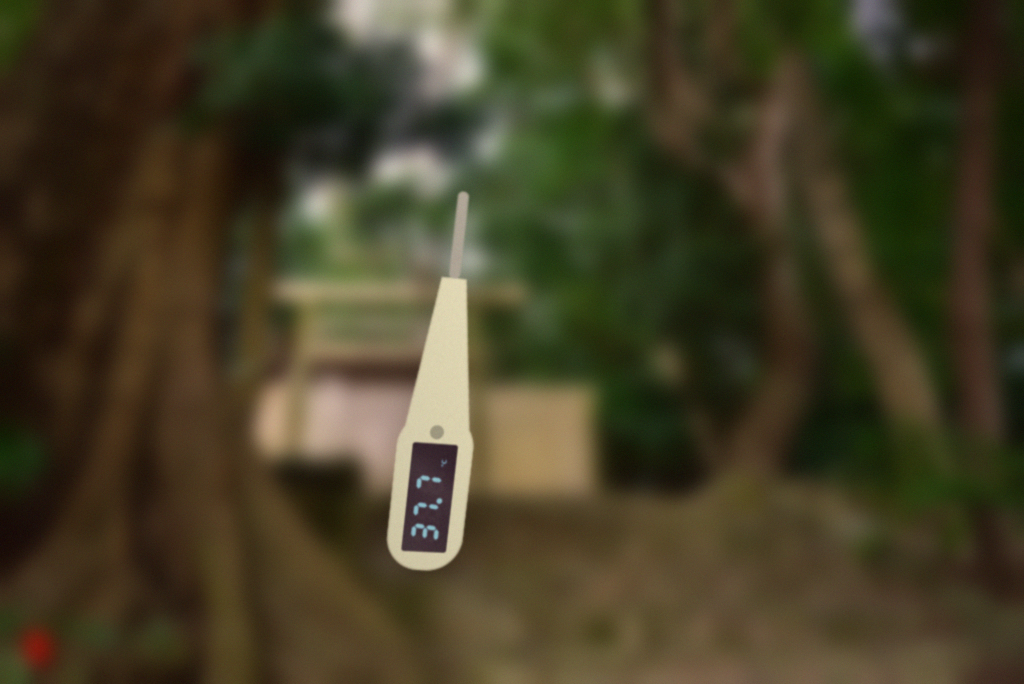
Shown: value=37.7 unit=°C
